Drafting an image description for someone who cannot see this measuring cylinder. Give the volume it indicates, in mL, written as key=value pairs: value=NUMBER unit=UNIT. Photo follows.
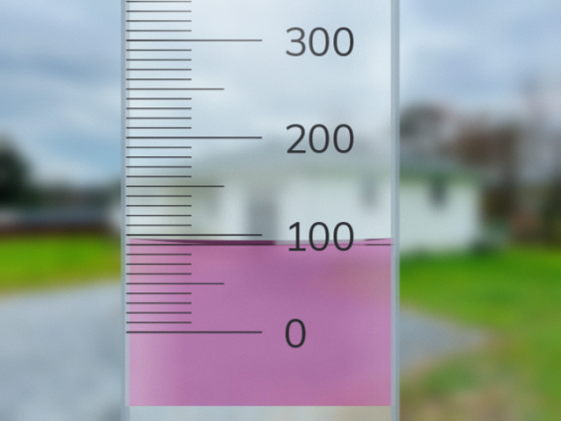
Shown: value=90 unit=mL
